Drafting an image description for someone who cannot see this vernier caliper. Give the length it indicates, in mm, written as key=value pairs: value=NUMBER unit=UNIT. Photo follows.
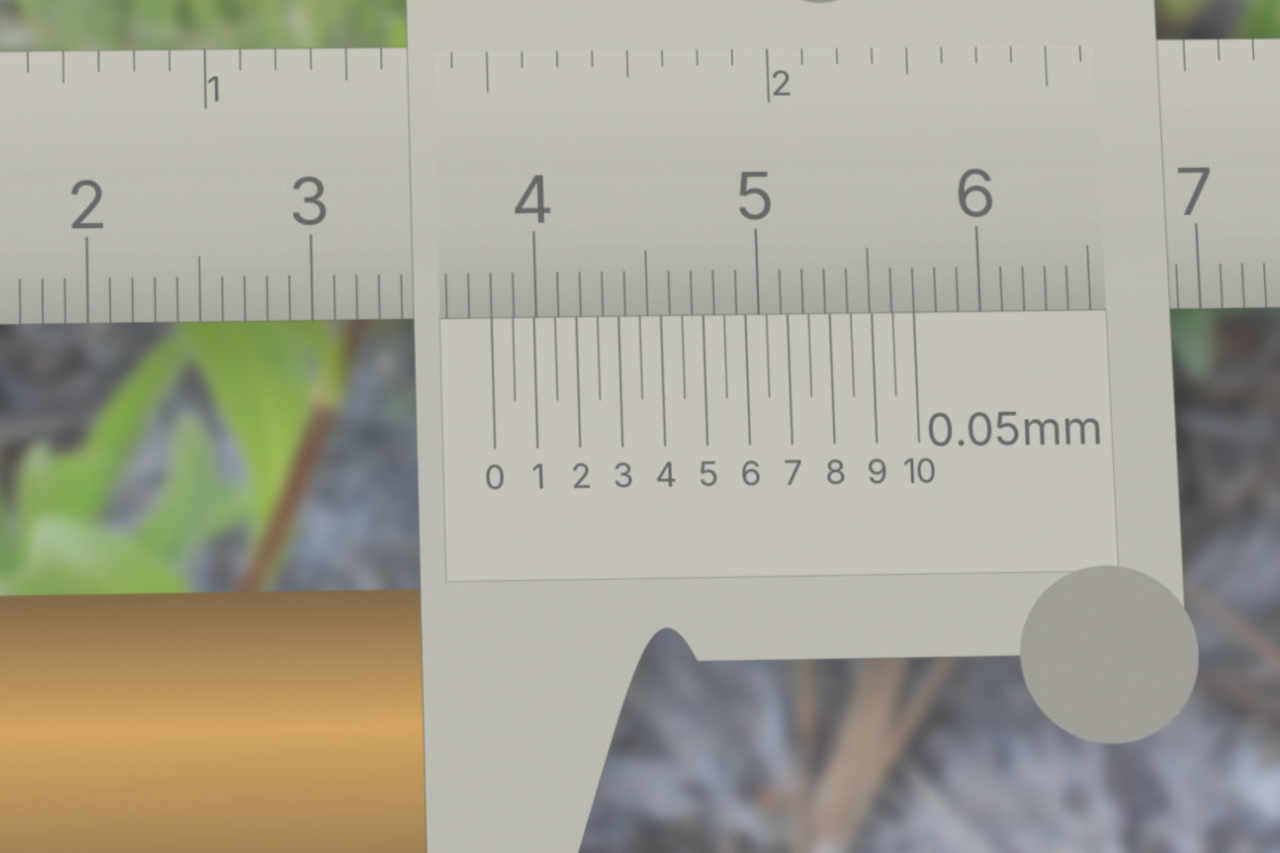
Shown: value=38.0 unit=mm
